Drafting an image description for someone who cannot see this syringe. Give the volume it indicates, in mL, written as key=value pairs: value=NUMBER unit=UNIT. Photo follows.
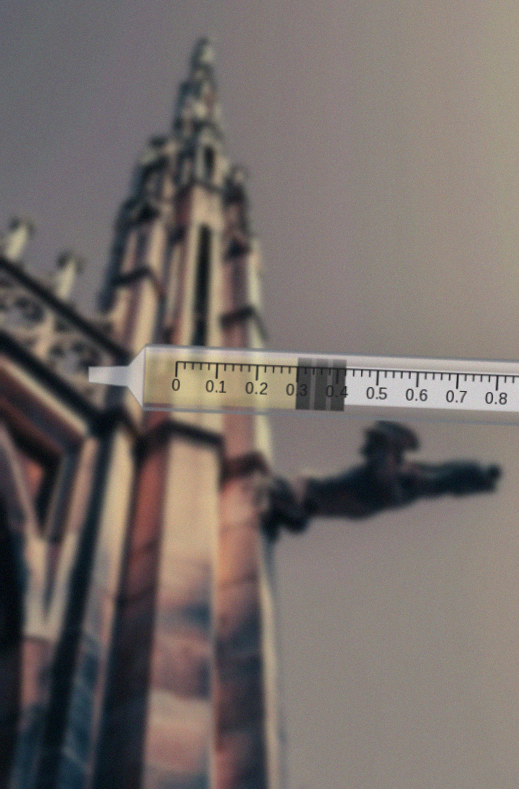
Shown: value=0.3 unit=mL
